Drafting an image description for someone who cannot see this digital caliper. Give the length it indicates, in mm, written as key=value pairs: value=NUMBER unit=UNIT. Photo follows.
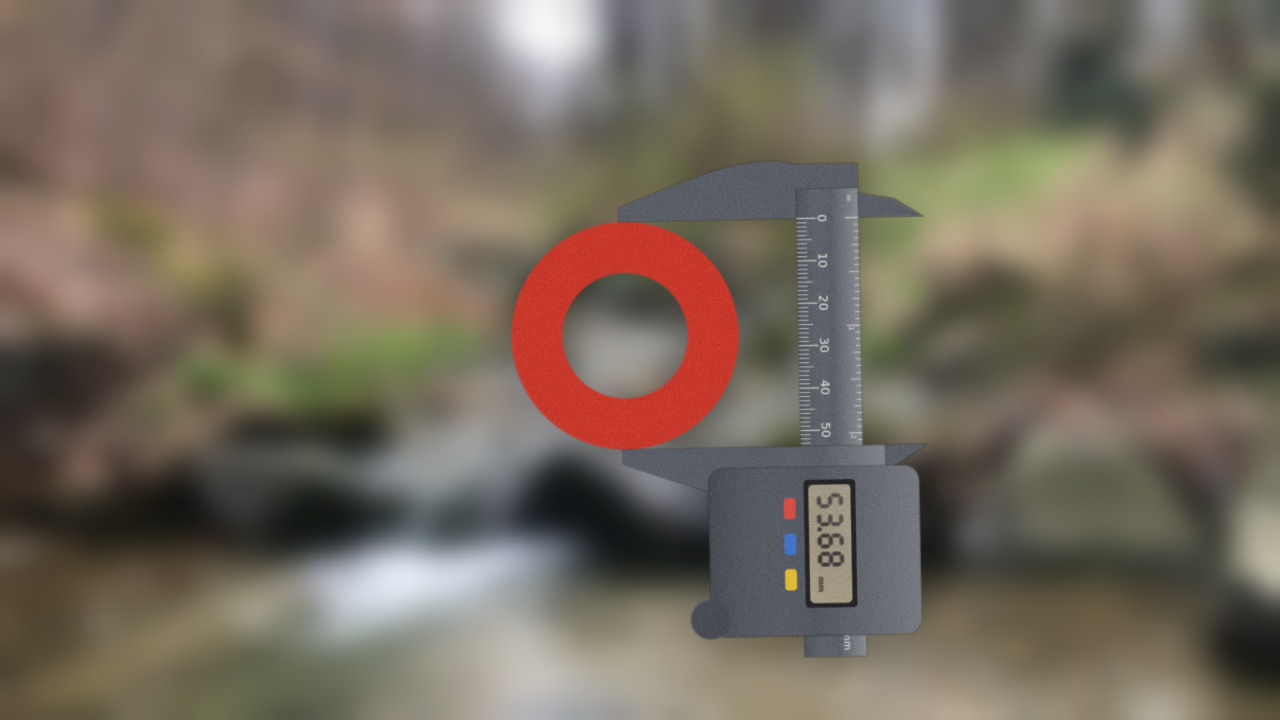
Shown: value=53.68 unit=mm
